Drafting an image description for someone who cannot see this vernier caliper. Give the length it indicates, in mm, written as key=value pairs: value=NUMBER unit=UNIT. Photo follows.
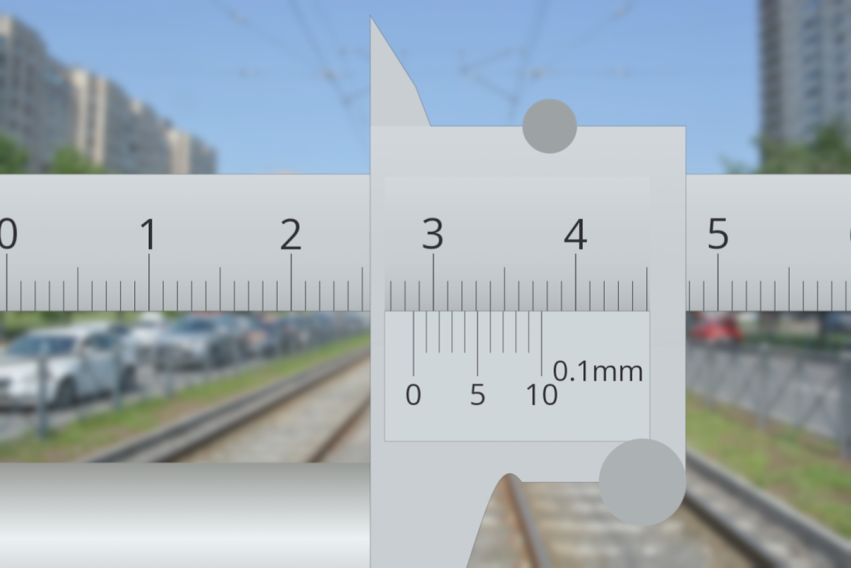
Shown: value=28.6 unit=mm
